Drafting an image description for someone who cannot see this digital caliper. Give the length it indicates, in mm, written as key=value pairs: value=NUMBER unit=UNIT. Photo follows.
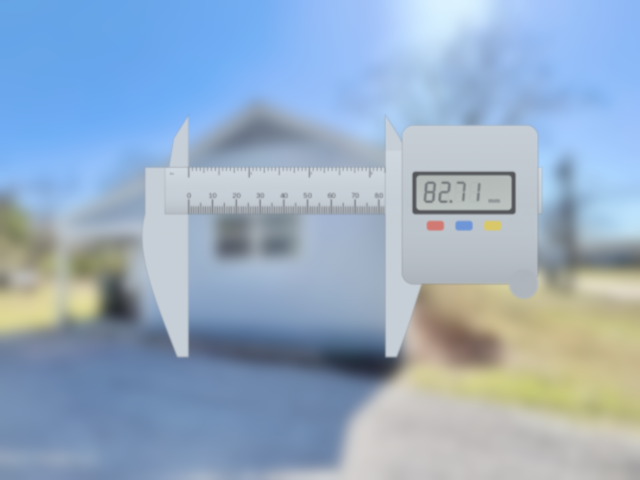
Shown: value=82.71 unit=mm
